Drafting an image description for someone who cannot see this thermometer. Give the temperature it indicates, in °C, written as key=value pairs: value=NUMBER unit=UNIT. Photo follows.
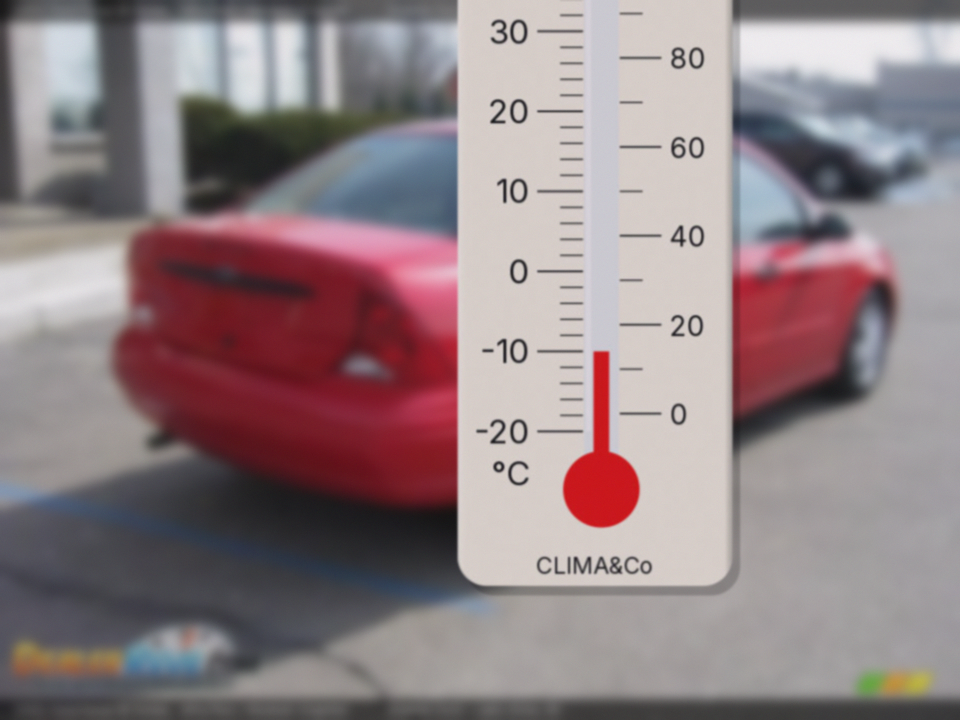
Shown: value=-10 unit=°C
